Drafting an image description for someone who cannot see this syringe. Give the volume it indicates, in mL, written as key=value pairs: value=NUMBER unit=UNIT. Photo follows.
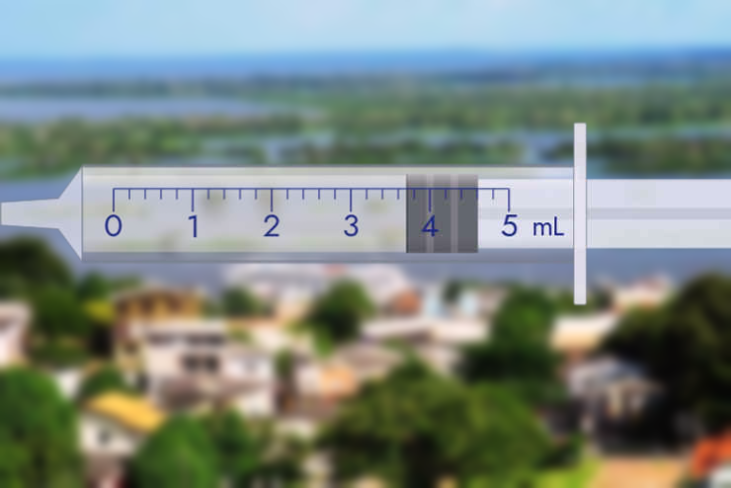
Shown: value=3.7 unit=mL
